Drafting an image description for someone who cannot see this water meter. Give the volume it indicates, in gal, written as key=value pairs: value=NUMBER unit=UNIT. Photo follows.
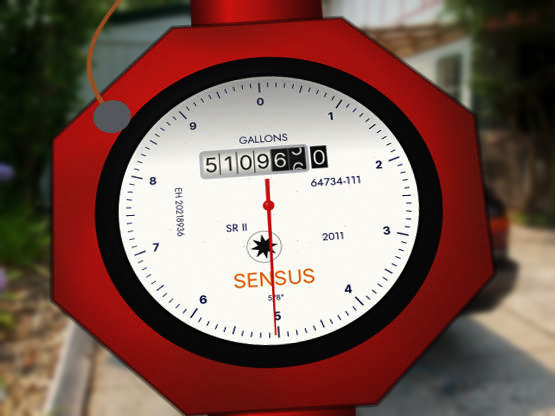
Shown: value=5109655.0 unit=gal
